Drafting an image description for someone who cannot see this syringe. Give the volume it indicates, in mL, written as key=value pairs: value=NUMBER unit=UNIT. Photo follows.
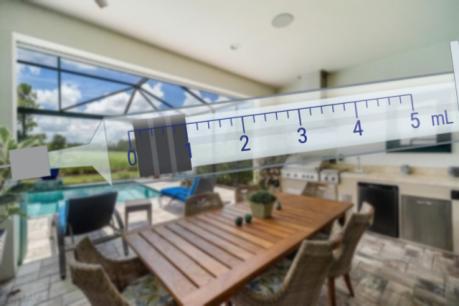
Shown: value=0.1 unit=mL
